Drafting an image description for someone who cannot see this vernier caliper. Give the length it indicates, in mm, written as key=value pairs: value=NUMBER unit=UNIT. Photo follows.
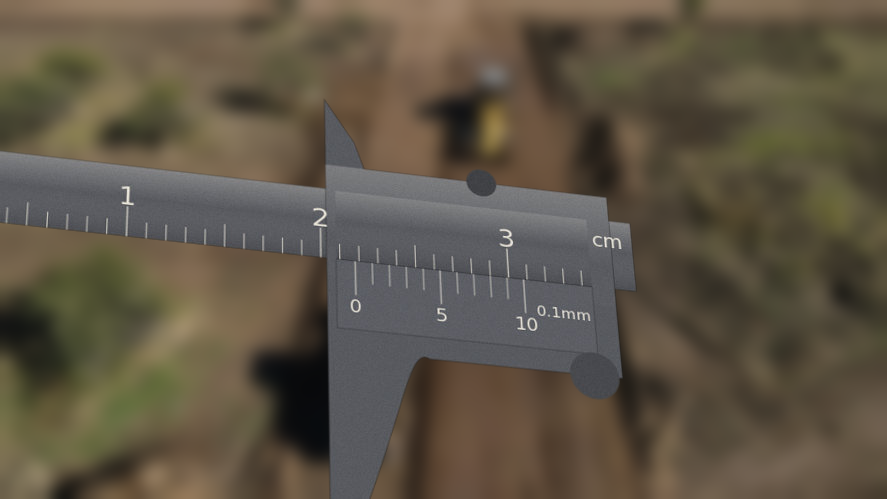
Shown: value=21.8 unit=mm
